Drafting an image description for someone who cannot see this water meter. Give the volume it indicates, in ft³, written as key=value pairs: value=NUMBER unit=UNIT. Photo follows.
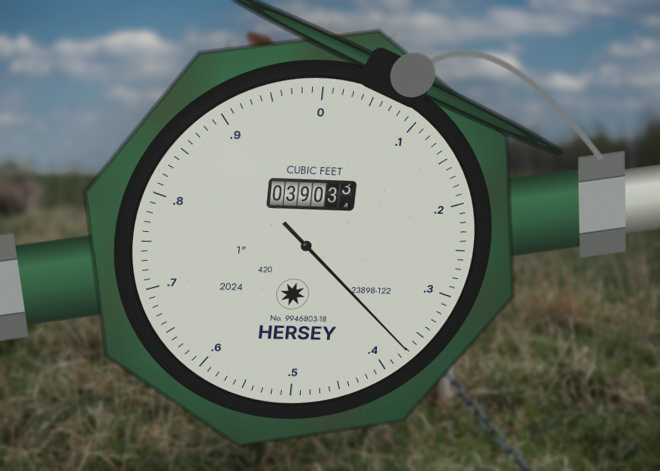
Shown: value=39033.37 unit=ft³
